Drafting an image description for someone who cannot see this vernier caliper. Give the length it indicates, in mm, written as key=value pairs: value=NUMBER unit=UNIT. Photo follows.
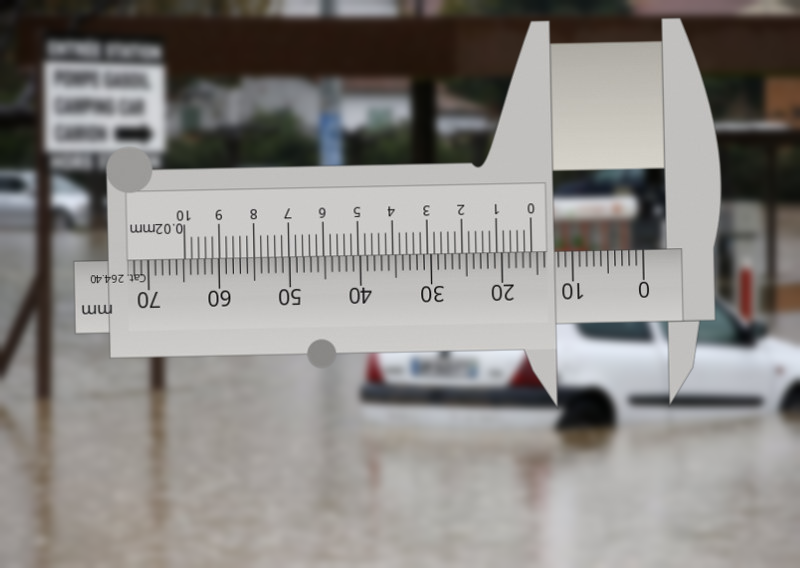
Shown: value=15.8 unit=mm
